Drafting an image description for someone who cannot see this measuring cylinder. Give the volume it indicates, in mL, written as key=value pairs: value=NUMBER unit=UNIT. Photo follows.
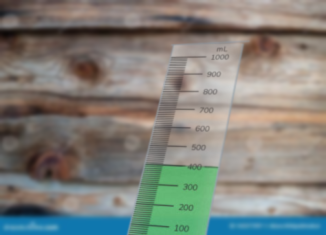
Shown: value=400 unit=mL
